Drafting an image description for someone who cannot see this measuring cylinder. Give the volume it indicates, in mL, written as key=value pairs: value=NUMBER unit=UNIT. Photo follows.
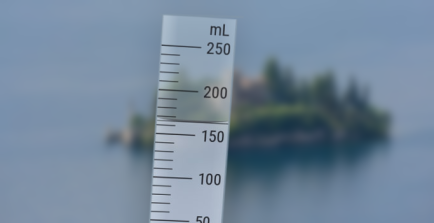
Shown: value=165 unit=mL
